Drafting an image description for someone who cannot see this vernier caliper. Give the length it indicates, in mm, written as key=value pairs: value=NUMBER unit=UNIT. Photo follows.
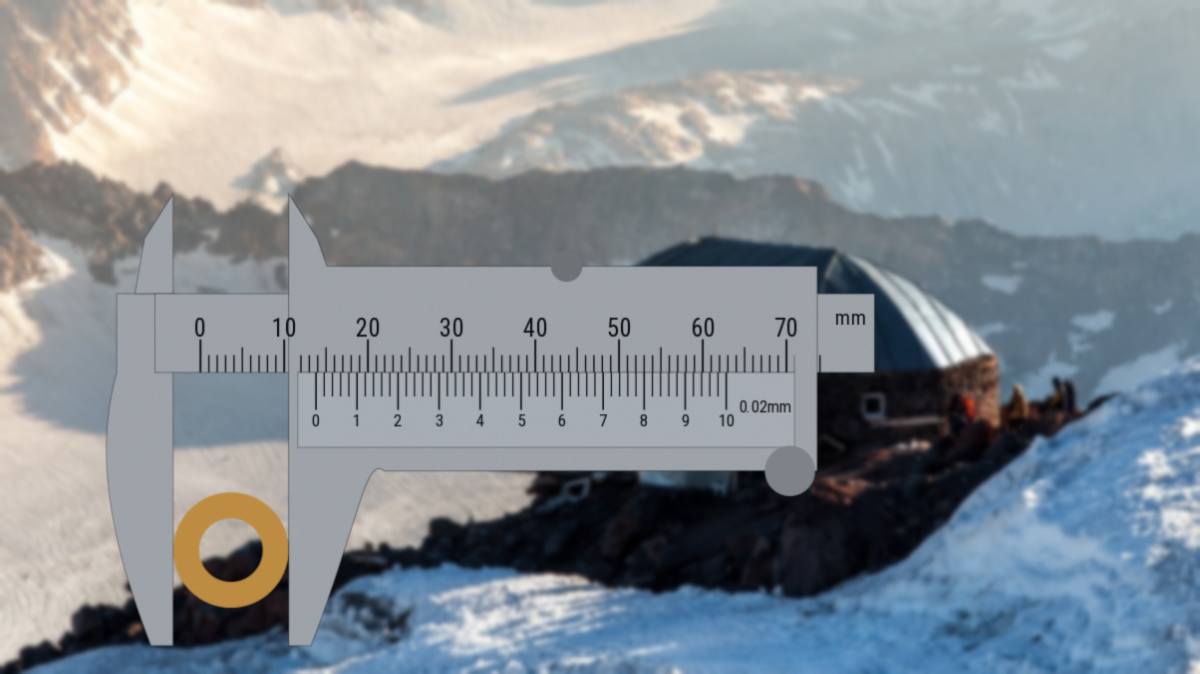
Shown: value=13.8 unit=mm
